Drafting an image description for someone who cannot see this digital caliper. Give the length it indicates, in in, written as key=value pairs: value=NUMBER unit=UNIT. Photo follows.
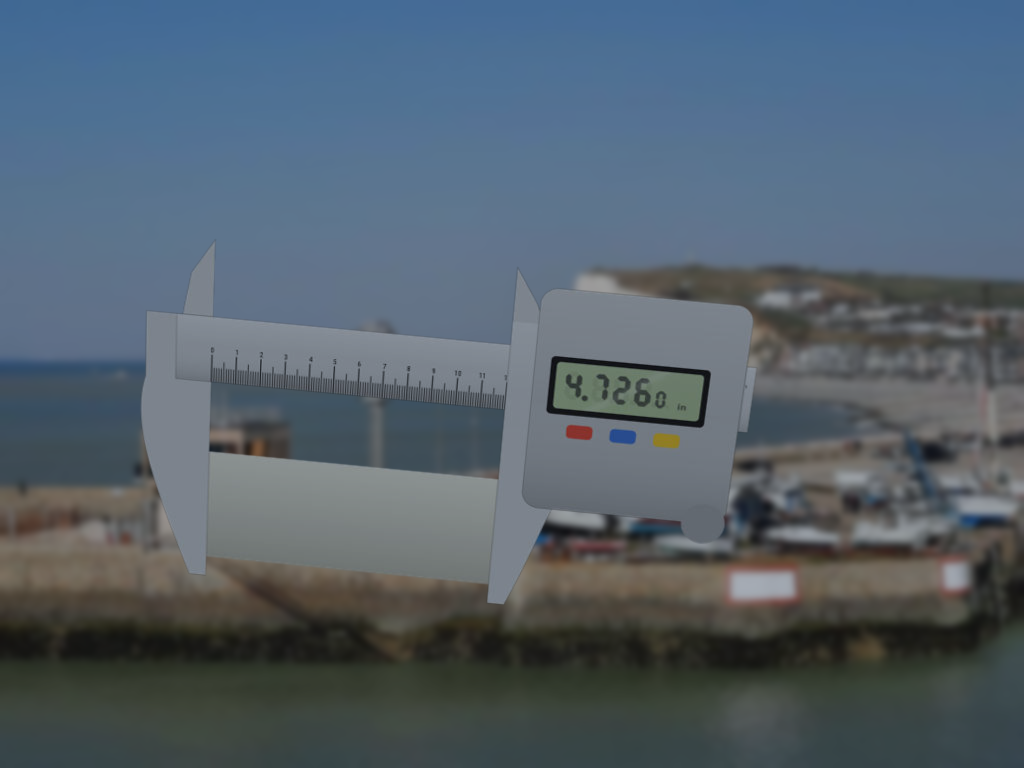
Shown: value=4.7260 unit=in
